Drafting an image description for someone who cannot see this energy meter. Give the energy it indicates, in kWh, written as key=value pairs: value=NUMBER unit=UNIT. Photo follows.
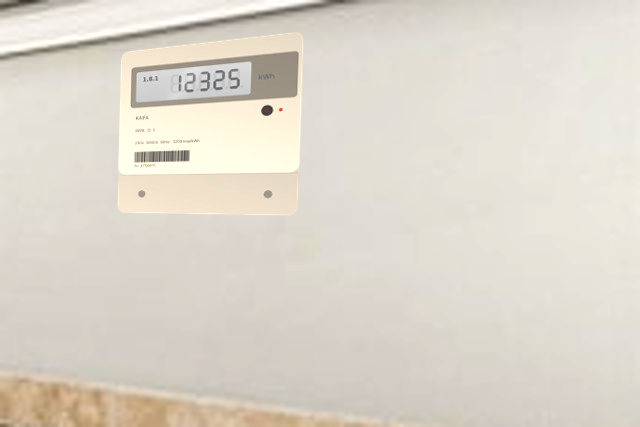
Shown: value=12325 unit=kWh
